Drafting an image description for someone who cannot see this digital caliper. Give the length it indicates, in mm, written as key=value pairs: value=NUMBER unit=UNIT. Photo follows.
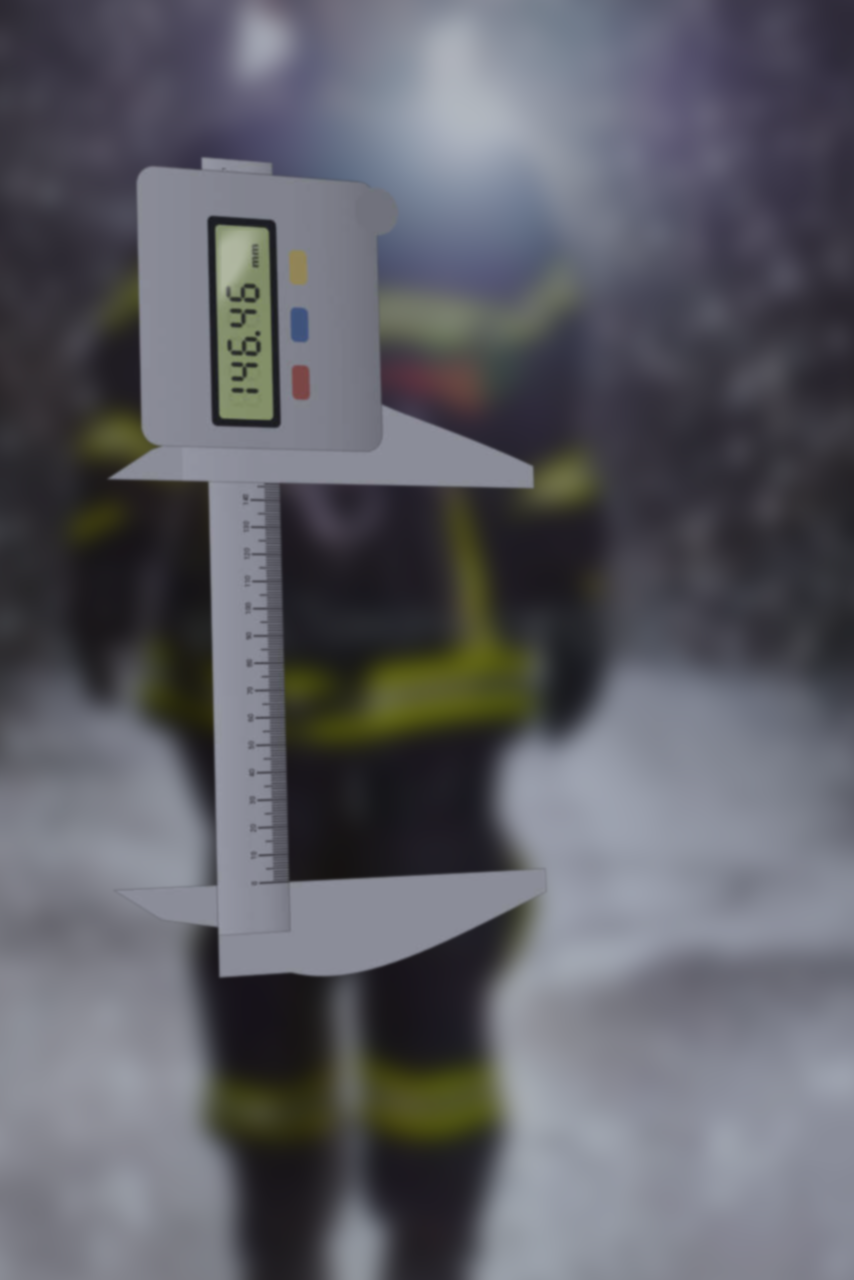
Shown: value=146.46 unit=mm
